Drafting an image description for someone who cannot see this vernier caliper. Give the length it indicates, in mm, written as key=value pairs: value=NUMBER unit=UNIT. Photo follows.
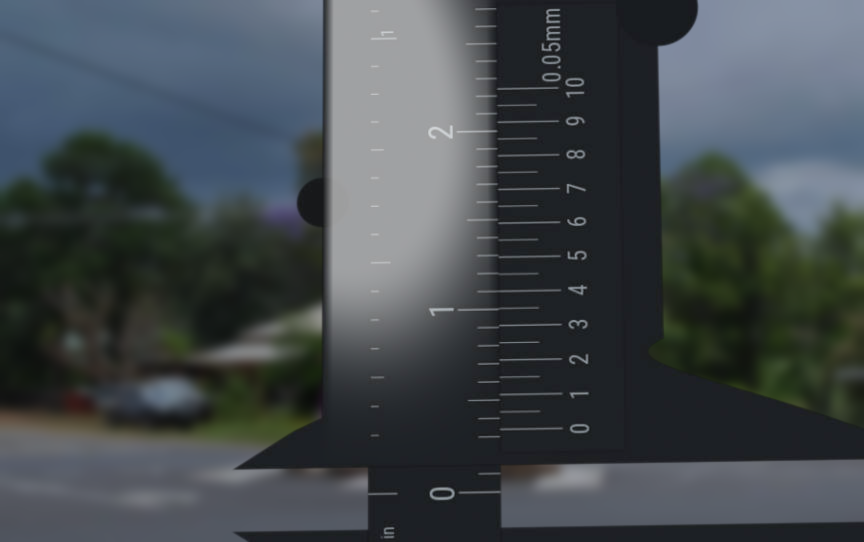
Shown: value=3.4 unit=mm
